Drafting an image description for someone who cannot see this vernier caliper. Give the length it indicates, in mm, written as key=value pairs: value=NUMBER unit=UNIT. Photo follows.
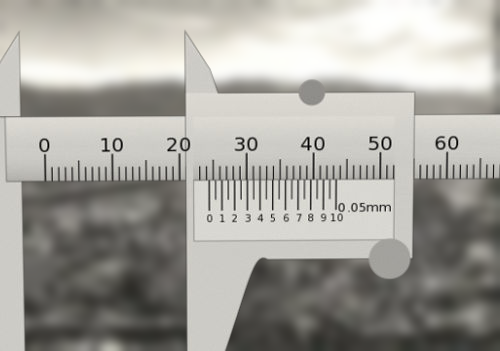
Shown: value=24.4 unit=mm
